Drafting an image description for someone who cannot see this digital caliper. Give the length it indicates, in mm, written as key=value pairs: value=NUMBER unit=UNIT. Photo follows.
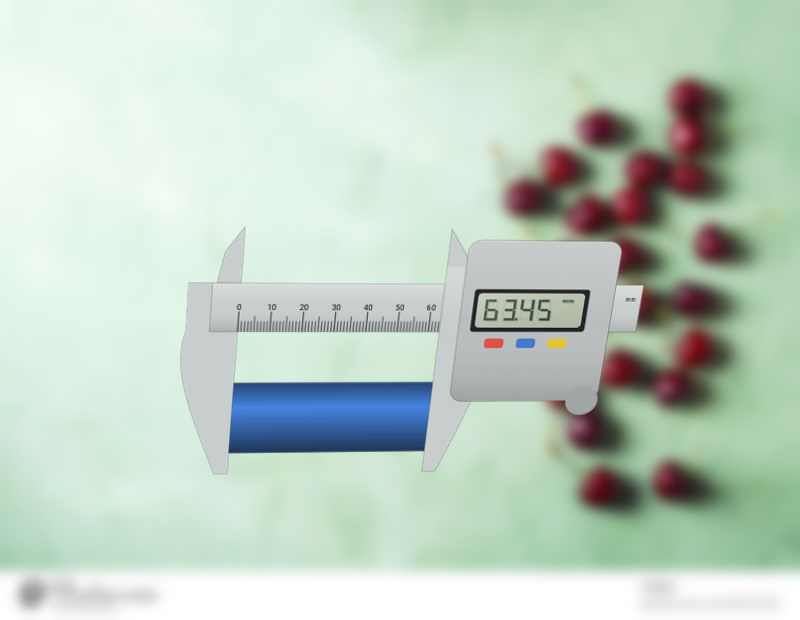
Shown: value=63.45 unit=mm
